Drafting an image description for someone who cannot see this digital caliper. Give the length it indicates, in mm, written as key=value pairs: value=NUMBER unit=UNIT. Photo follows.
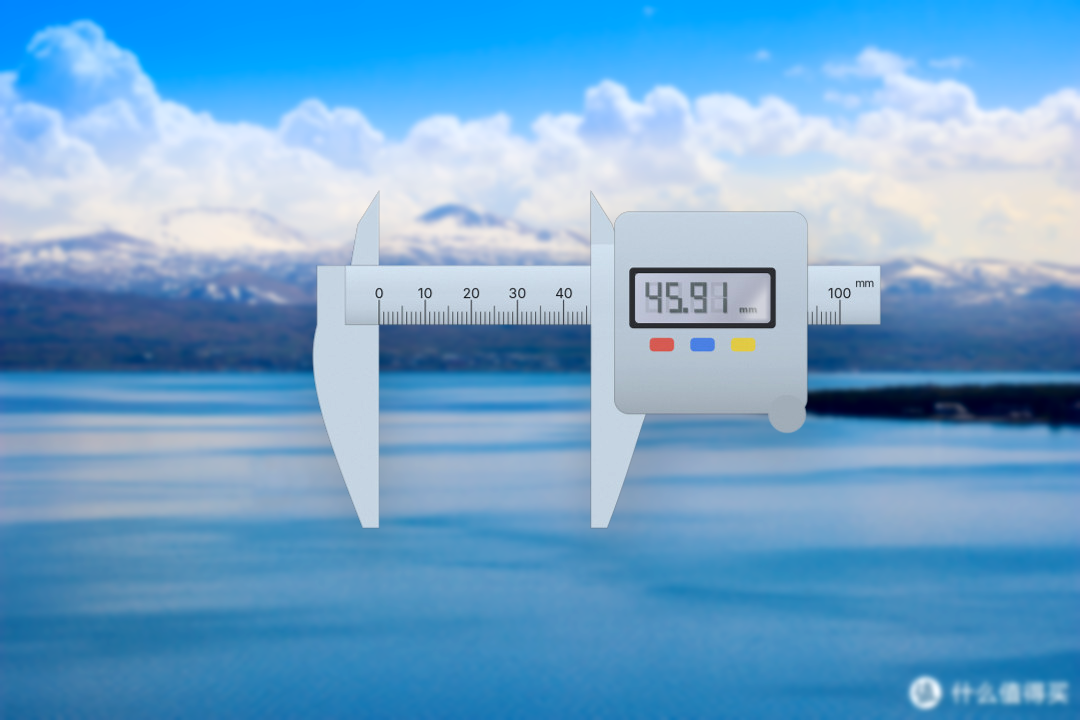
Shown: value=45.91 unit=mm
